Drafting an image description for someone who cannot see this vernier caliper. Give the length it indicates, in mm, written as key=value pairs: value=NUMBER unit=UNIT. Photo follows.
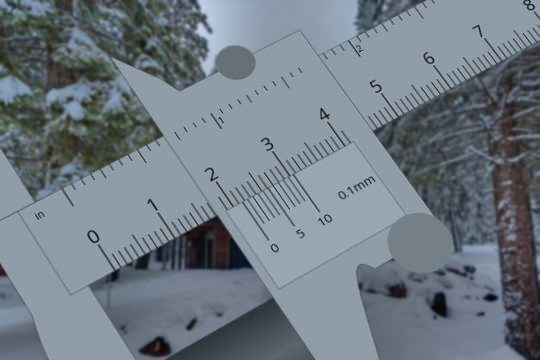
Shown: value=21.6 unit=mm
